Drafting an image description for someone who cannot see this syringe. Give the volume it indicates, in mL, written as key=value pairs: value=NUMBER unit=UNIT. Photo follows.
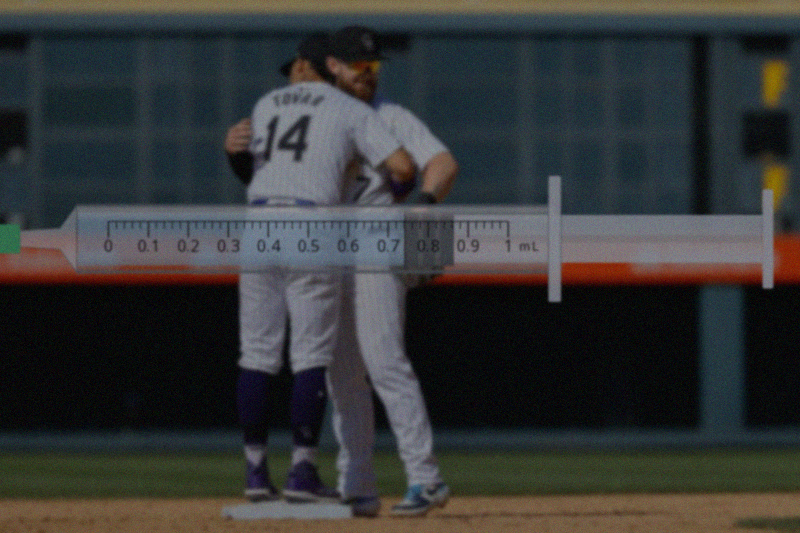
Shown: value=0.74 unit=mL
